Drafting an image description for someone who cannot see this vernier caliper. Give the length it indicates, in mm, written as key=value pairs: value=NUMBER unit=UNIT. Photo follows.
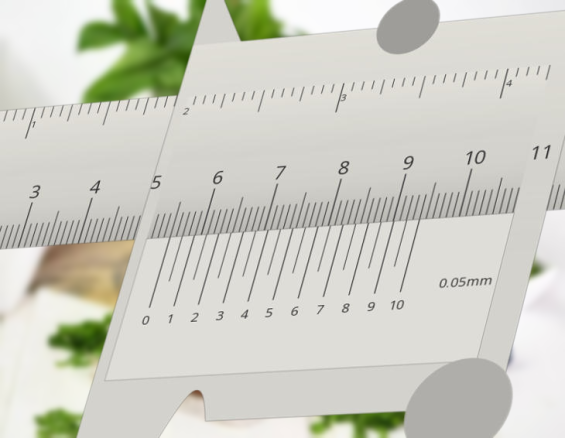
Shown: value=55.0 unit=mm
